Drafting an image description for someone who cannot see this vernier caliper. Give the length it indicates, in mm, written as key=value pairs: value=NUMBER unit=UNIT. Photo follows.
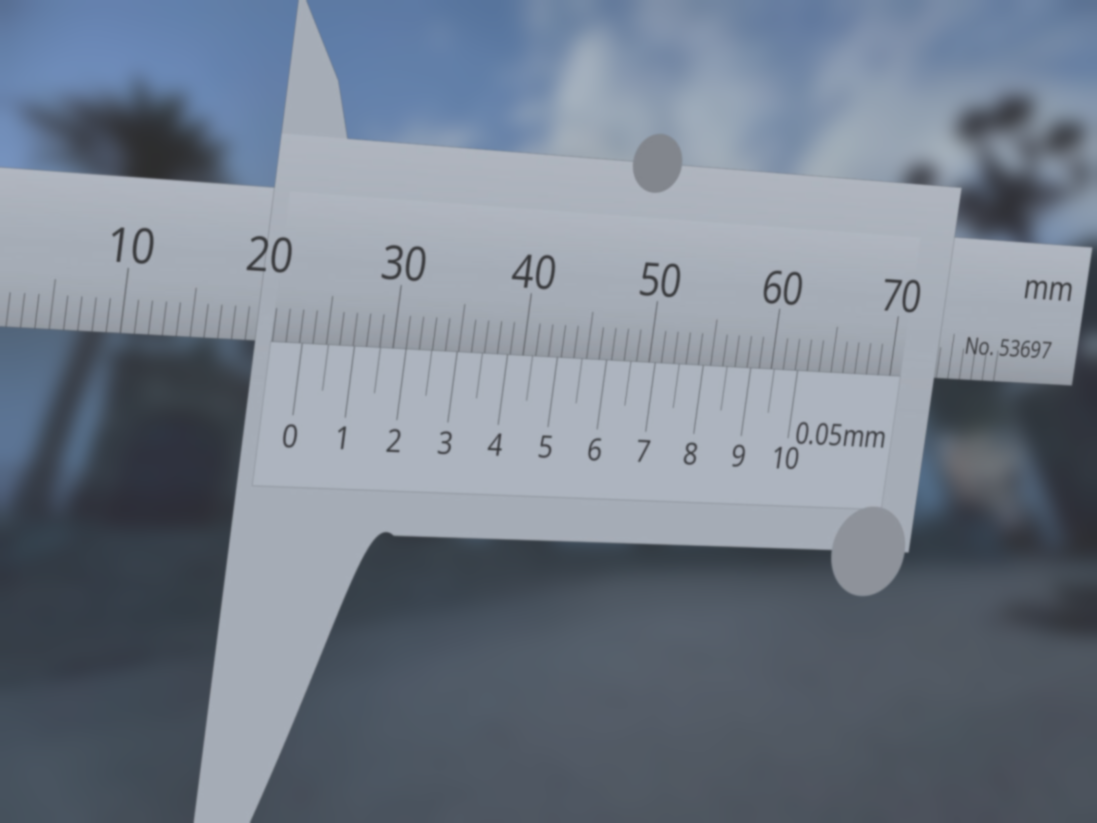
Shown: value=23.2 unit=mm
